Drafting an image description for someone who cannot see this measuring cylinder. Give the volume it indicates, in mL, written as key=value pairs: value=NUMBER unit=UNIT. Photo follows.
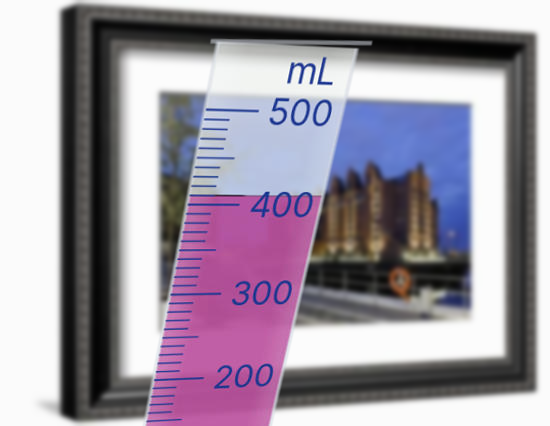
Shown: value=410 unit=mL
